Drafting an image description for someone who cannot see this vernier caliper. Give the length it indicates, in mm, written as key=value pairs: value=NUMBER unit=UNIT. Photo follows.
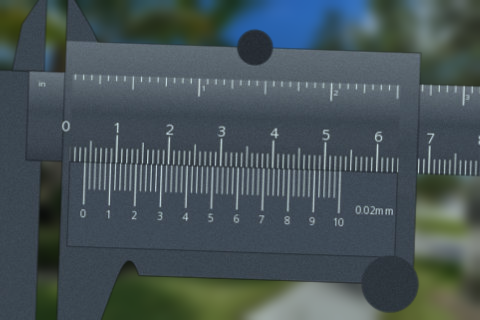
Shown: value=4.0 unit=mm
